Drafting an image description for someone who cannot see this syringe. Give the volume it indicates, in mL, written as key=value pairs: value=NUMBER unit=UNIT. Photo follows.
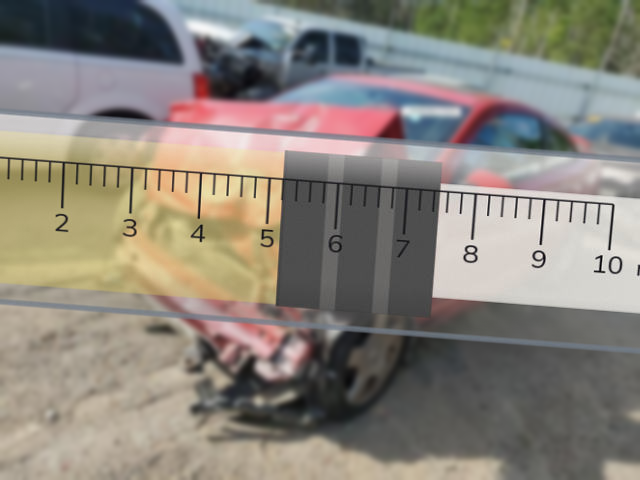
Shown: value=5.2 unit=mL
